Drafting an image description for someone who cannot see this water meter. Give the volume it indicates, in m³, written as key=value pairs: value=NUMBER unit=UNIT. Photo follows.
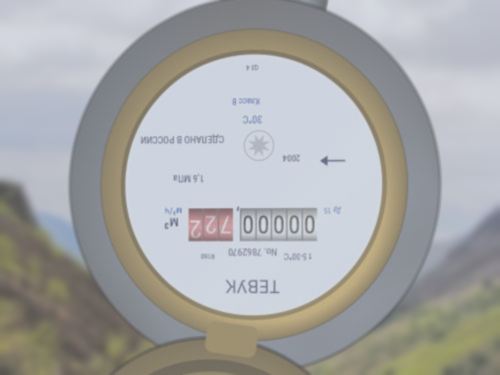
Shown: value=0.722 unit=m³
